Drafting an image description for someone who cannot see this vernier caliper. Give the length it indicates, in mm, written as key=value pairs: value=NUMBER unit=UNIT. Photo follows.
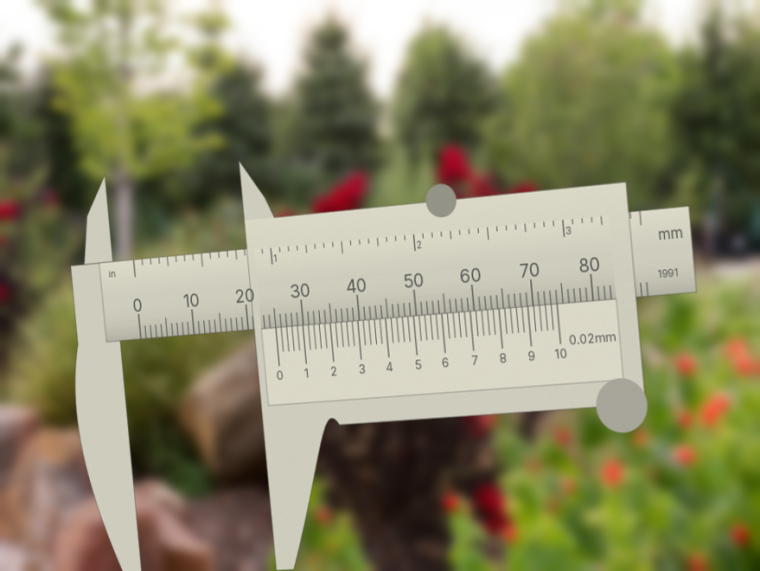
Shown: value=25.0 unit=mm
